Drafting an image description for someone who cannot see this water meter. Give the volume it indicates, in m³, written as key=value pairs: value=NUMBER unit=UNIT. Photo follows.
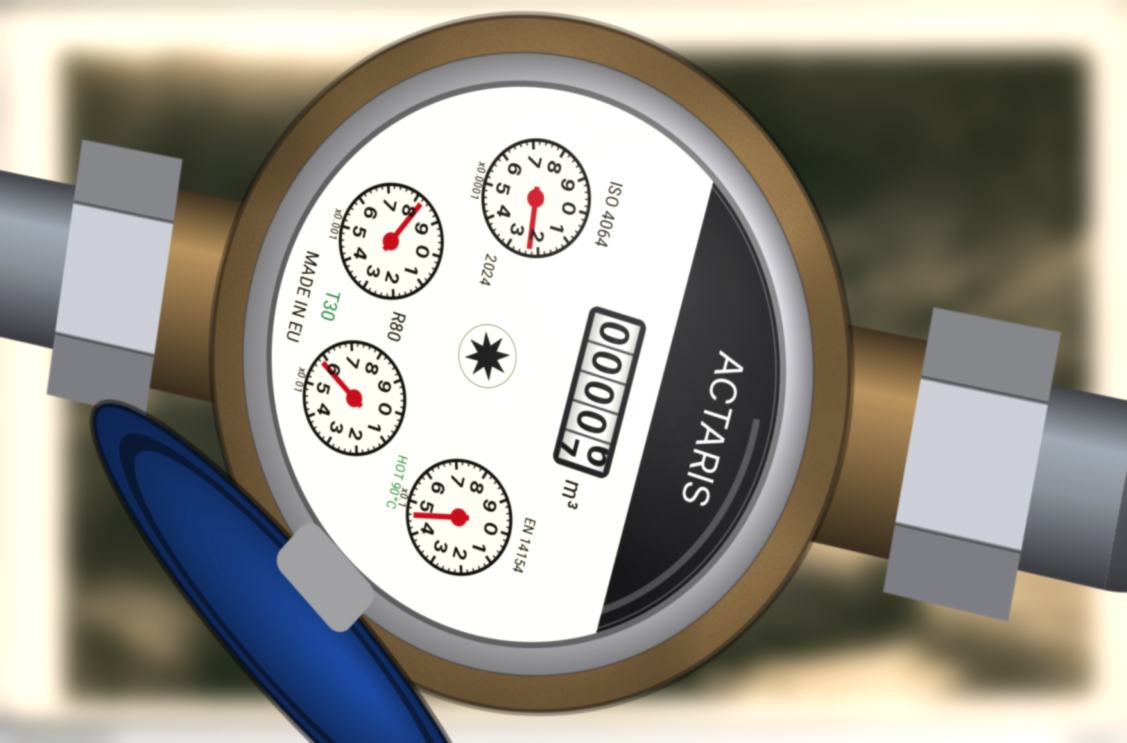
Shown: value=6.4582 unit=m³
